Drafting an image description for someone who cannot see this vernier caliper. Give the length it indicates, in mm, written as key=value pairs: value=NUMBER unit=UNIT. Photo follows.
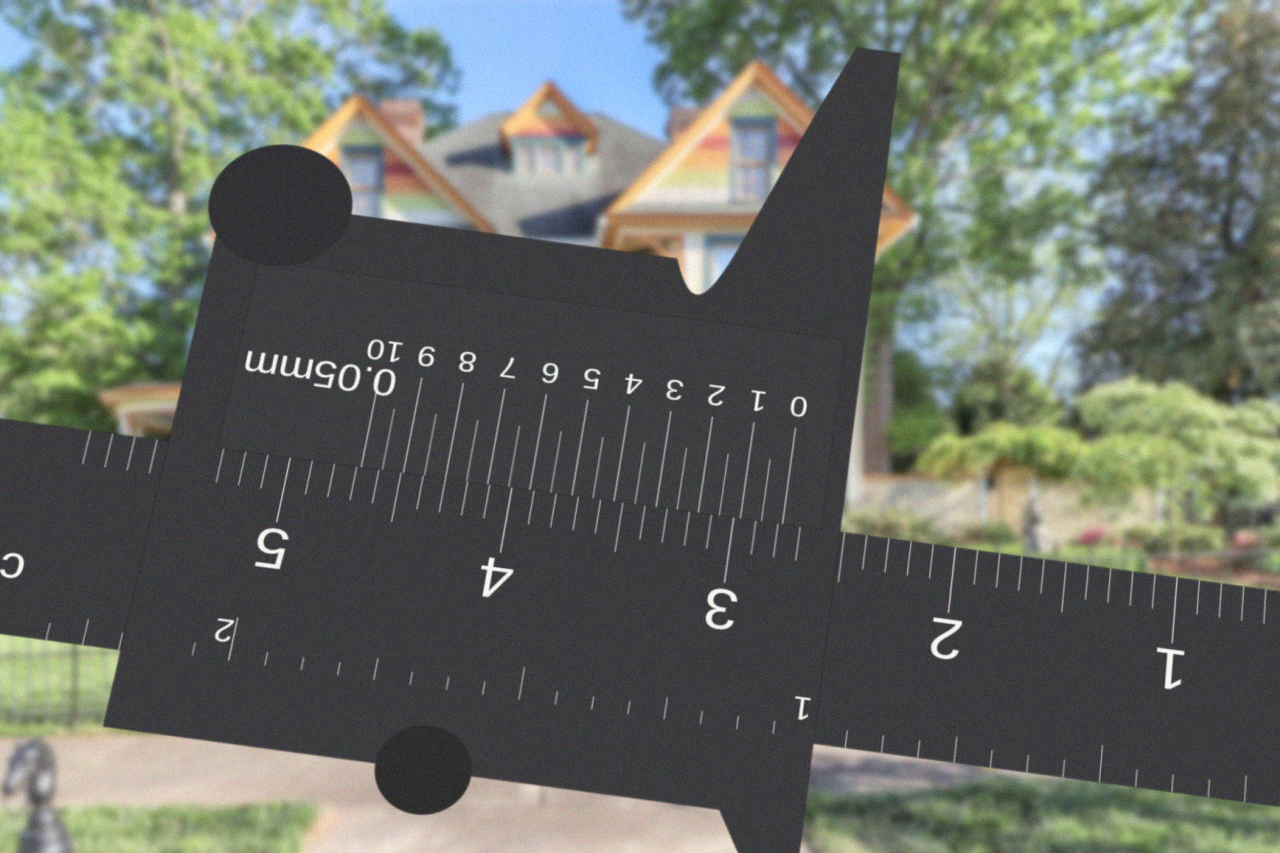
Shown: value=27.8 unit=mm
